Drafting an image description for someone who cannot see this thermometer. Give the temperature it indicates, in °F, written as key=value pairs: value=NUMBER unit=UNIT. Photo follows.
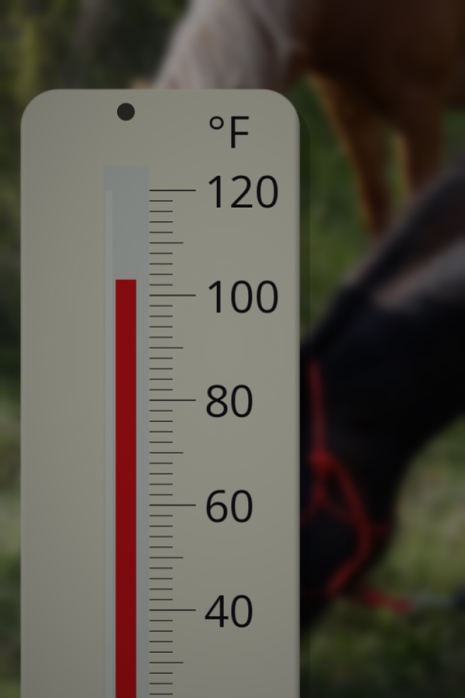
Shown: value=103 unit=°F
